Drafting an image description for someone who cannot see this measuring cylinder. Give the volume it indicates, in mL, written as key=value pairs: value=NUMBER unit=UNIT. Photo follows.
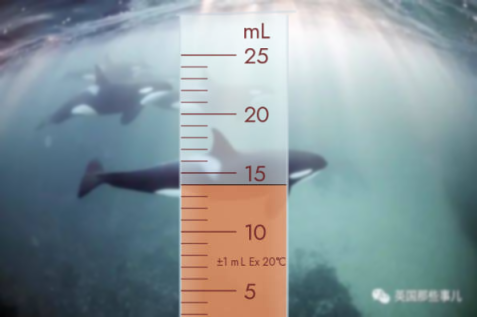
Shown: value=14 unit=mL
